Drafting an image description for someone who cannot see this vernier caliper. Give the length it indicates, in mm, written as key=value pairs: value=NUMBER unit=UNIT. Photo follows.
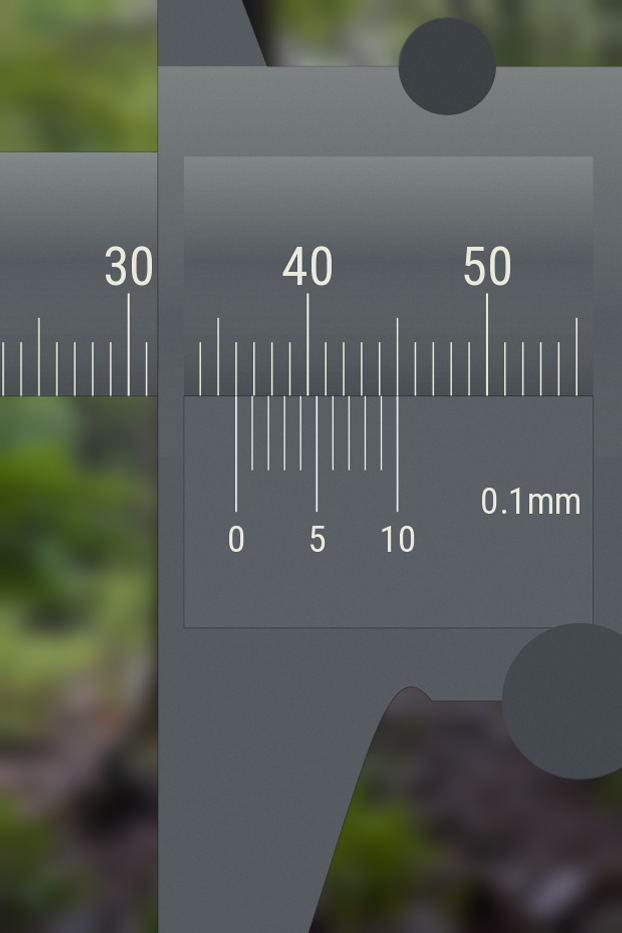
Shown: value=36.0 unit=mm
